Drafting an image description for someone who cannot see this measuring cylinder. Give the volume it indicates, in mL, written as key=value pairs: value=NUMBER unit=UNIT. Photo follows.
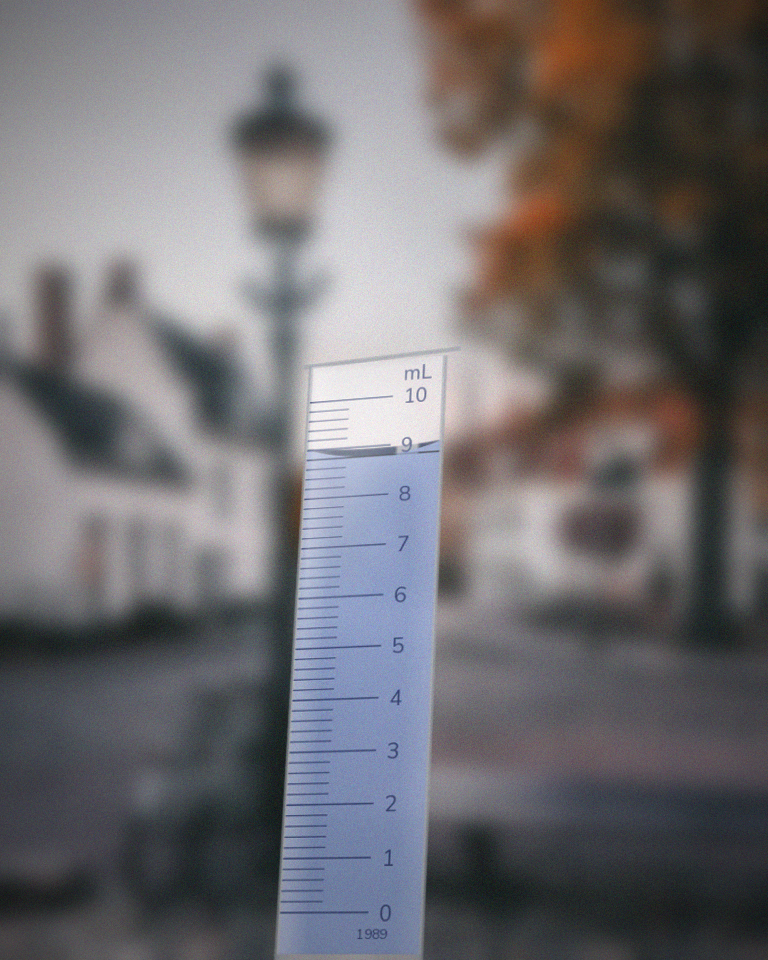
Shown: value=8.8 unit=mL
